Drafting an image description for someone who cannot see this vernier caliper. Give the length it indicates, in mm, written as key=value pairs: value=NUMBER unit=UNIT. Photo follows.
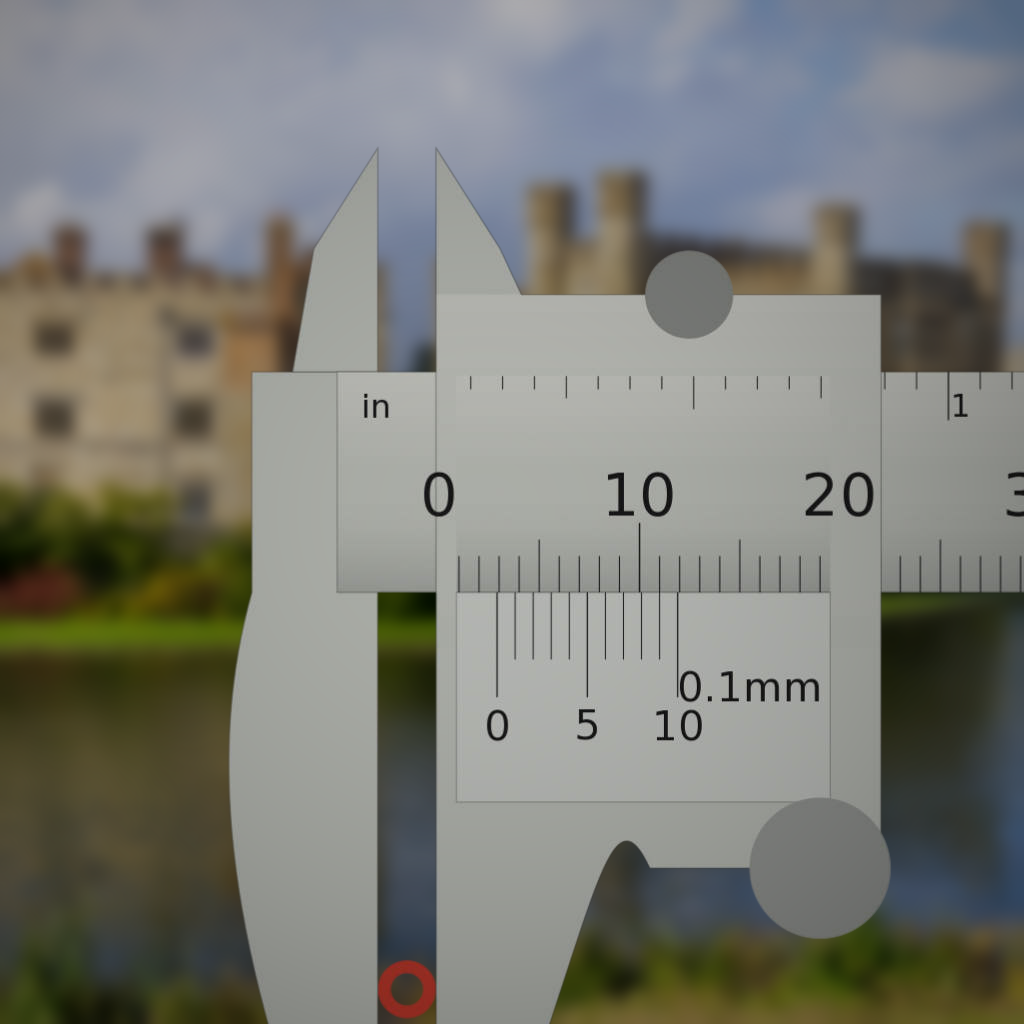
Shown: value=2.9 unit=mm
